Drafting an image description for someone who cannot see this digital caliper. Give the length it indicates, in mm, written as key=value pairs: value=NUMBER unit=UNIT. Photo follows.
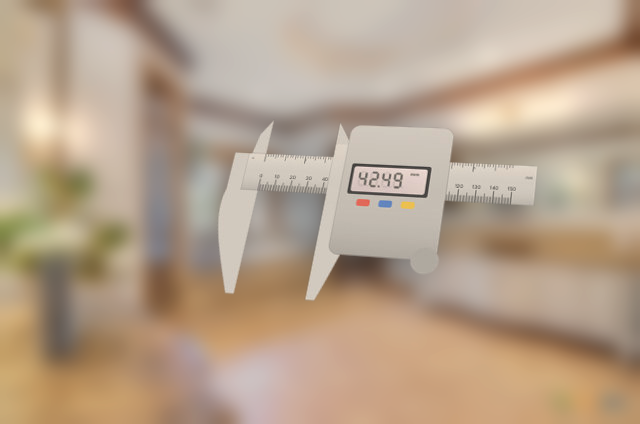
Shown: value=42.49 unit=mm
